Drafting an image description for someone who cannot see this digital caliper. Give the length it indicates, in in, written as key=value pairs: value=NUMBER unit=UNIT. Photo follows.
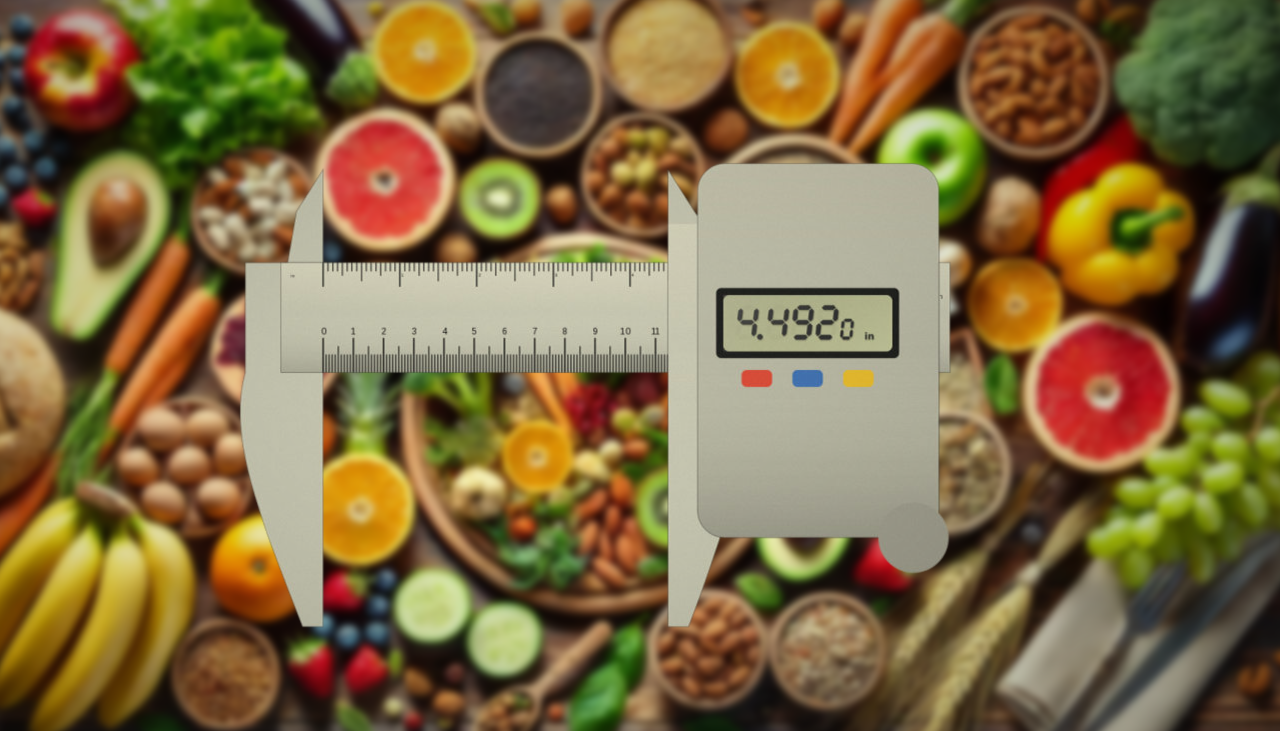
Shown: value=4.4920 unit=in
